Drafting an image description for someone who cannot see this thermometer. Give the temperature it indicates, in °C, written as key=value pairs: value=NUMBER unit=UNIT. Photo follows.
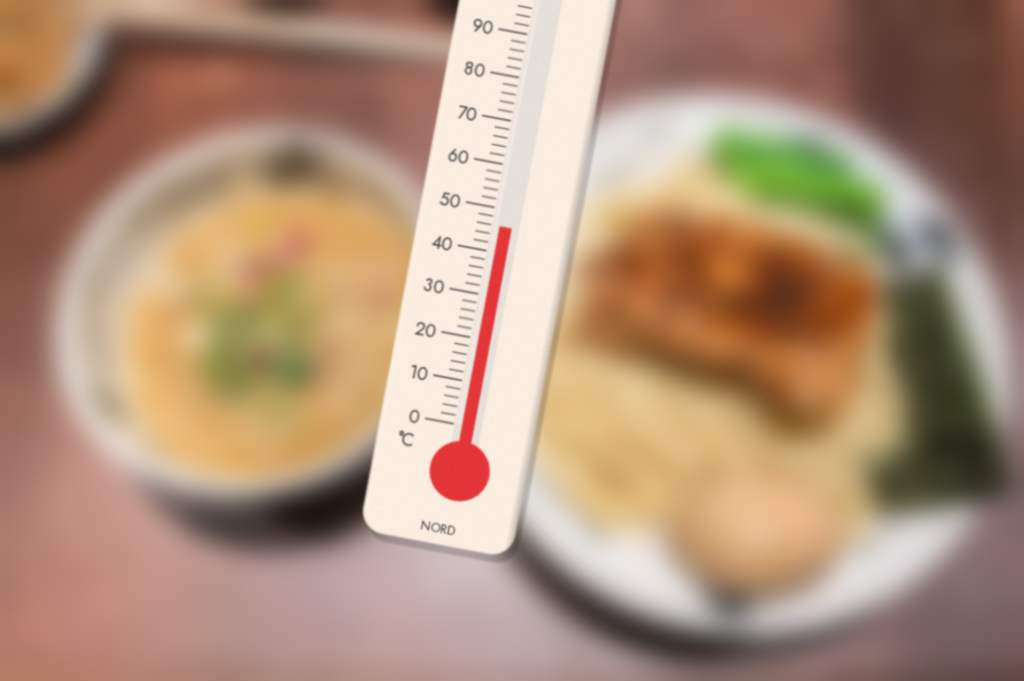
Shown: value=46 unit=°C
